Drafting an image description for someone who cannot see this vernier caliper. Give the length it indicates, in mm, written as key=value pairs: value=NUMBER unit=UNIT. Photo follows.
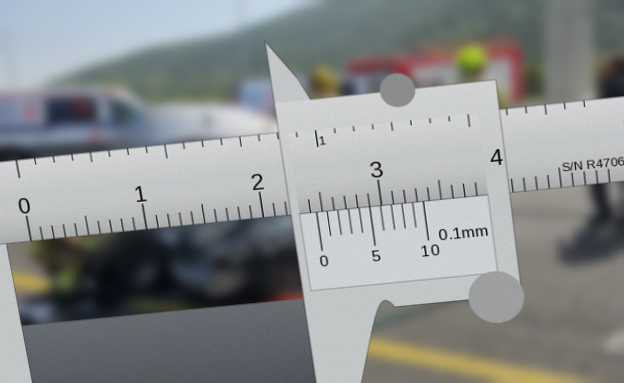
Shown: value=24.5 unit=mm
